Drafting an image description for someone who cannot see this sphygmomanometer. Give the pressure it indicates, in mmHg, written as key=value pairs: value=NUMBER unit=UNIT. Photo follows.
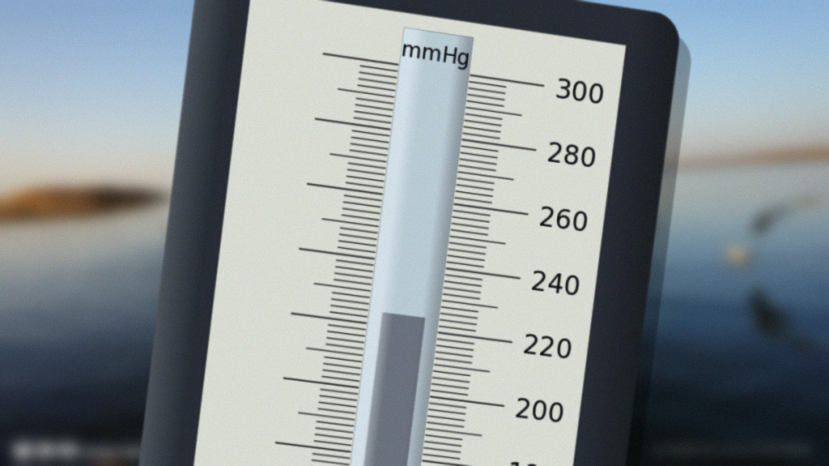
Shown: value=224 unit=mmHg
